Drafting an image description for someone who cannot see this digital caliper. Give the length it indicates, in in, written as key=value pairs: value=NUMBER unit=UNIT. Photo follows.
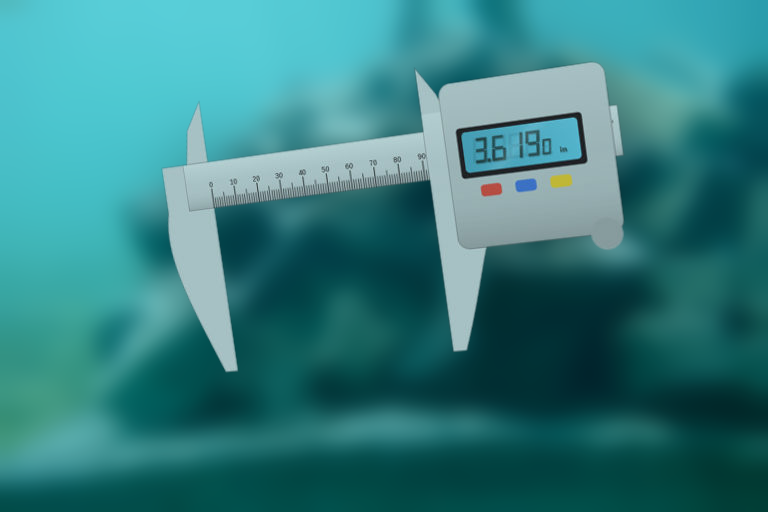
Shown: value=3.6190 unit=in
